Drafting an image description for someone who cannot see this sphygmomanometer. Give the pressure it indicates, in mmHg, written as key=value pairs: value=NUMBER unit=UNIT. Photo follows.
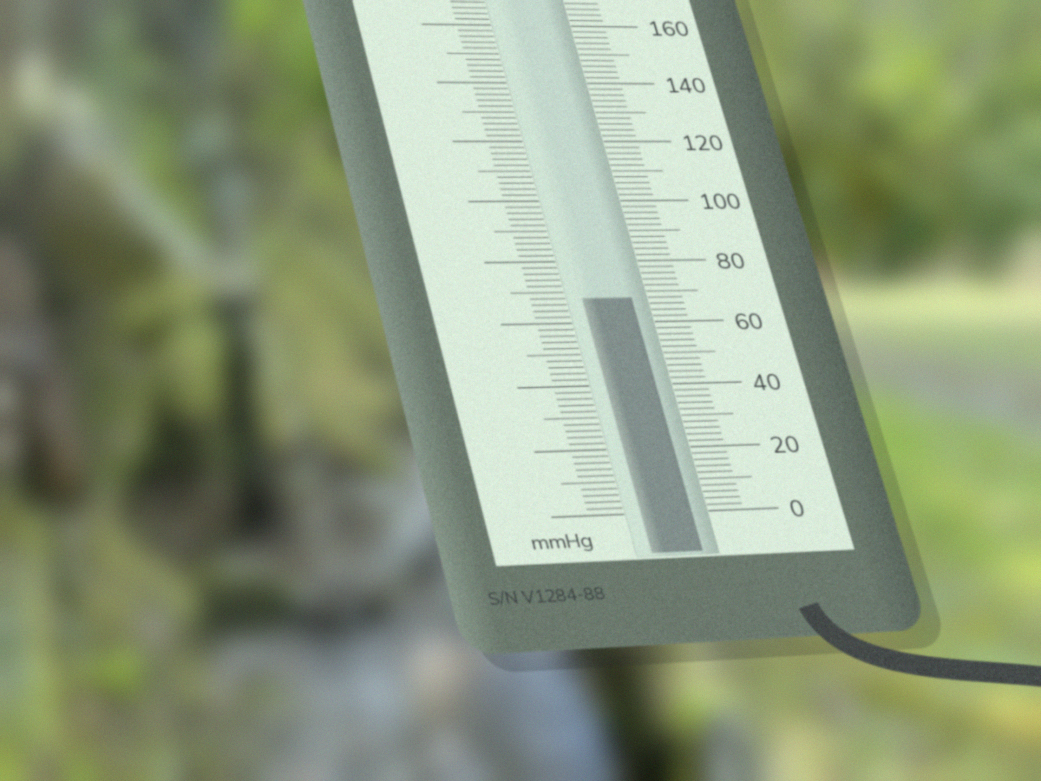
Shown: value=68 unit=mmHg
